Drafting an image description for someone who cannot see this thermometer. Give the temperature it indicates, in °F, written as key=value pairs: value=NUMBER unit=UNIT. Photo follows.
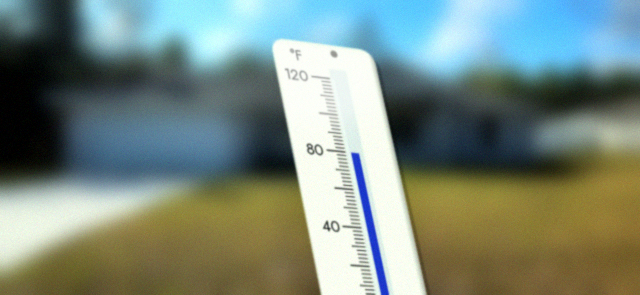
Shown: value=80 unit=°F
